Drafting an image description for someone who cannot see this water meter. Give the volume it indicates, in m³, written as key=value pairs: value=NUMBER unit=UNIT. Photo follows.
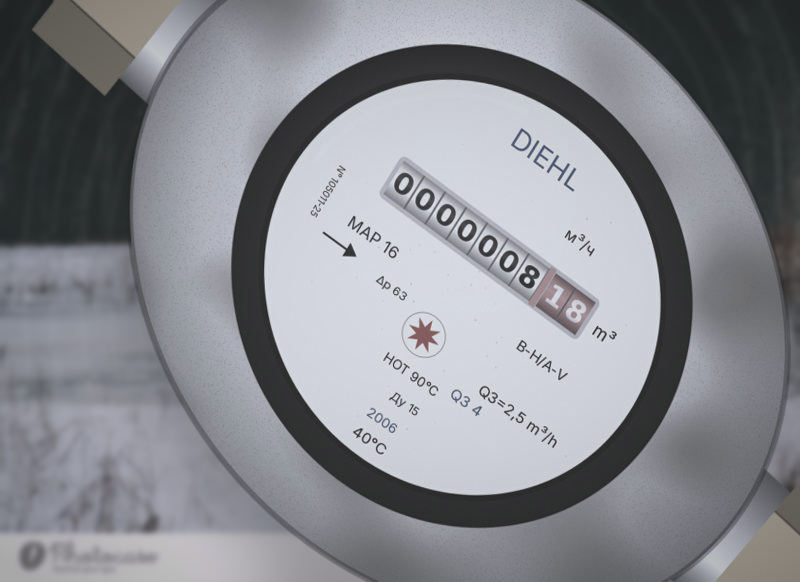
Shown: value=8.18 unit=m³
